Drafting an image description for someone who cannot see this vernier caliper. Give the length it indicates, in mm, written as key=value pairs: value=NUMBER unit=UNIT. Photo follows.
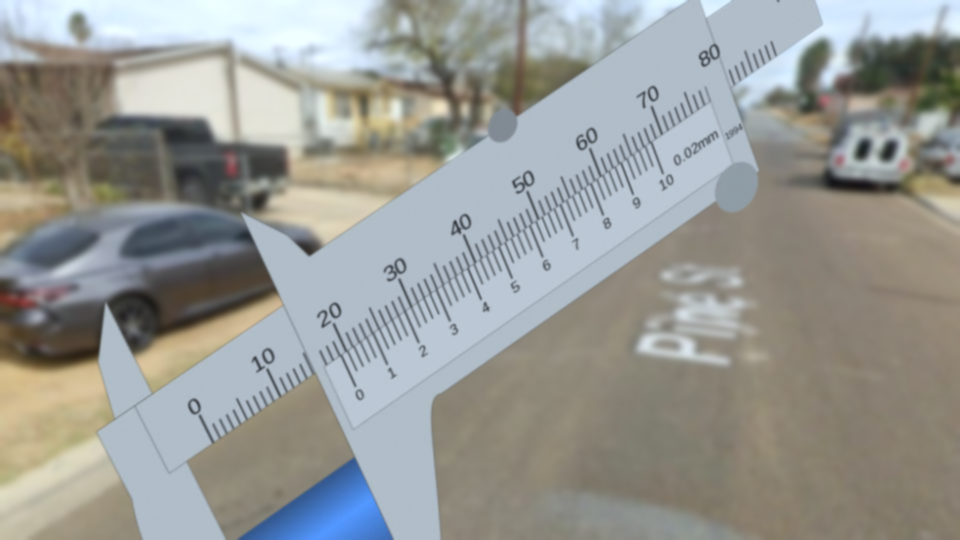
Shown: value=19.2 unit=mm
